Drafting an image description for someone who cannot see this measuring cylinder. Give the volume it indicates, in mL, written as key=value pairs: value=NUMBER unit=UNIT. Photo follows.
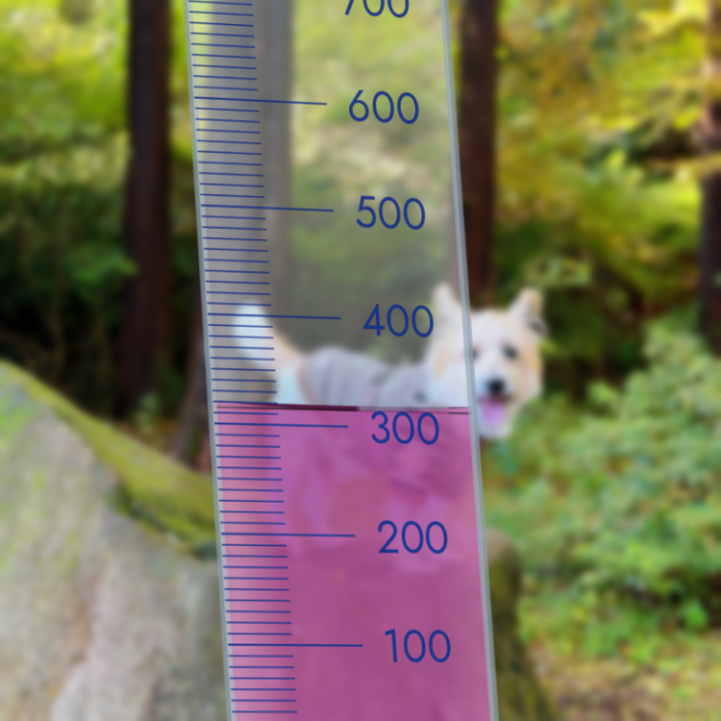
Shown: value=315 unit=mL
